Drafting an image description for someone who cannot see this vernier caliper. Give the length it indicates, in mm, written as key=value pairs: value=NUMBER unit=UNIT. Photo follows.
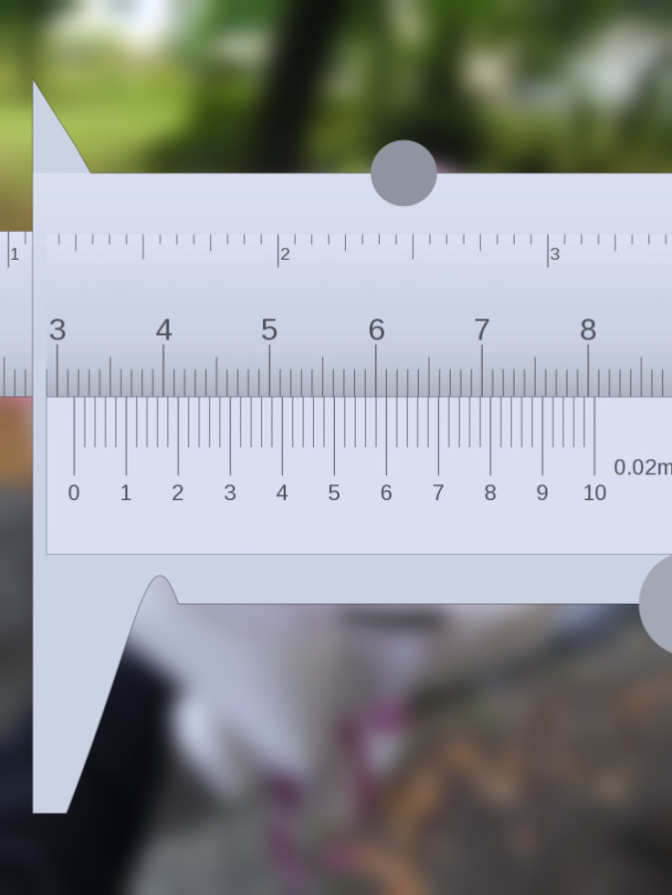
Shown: value=31.6 unit=mm
